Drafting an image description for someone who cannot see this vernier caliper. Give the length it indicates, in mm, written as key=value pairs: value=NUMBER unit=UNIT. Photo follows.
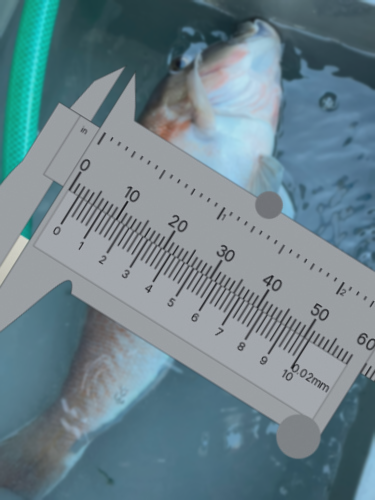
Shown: value=2.0 unit=mm
